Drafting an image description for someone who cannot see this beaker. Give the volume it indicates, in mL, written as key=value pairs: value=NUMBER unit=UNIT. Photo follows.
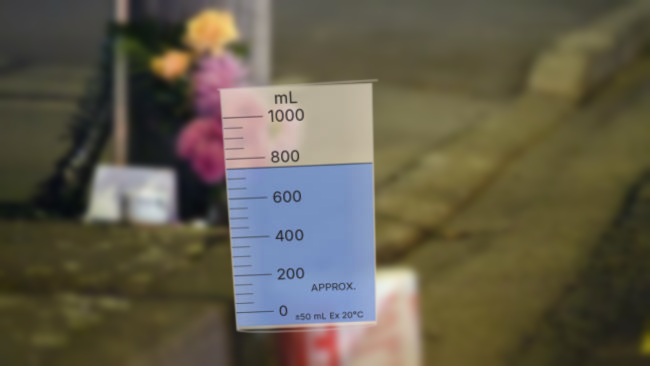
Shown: value=750 unit=mL
